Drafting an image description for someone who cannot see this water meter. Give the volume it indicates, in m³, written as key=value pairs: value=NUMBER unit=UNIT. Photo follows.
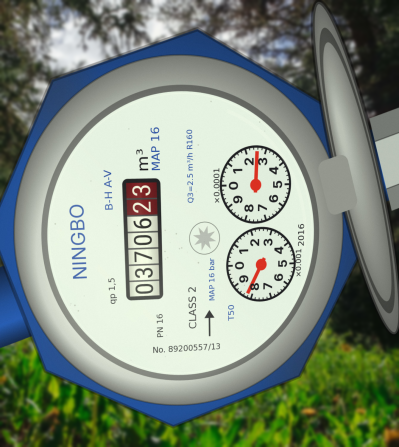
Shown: value=3706.2382 unit=m³
